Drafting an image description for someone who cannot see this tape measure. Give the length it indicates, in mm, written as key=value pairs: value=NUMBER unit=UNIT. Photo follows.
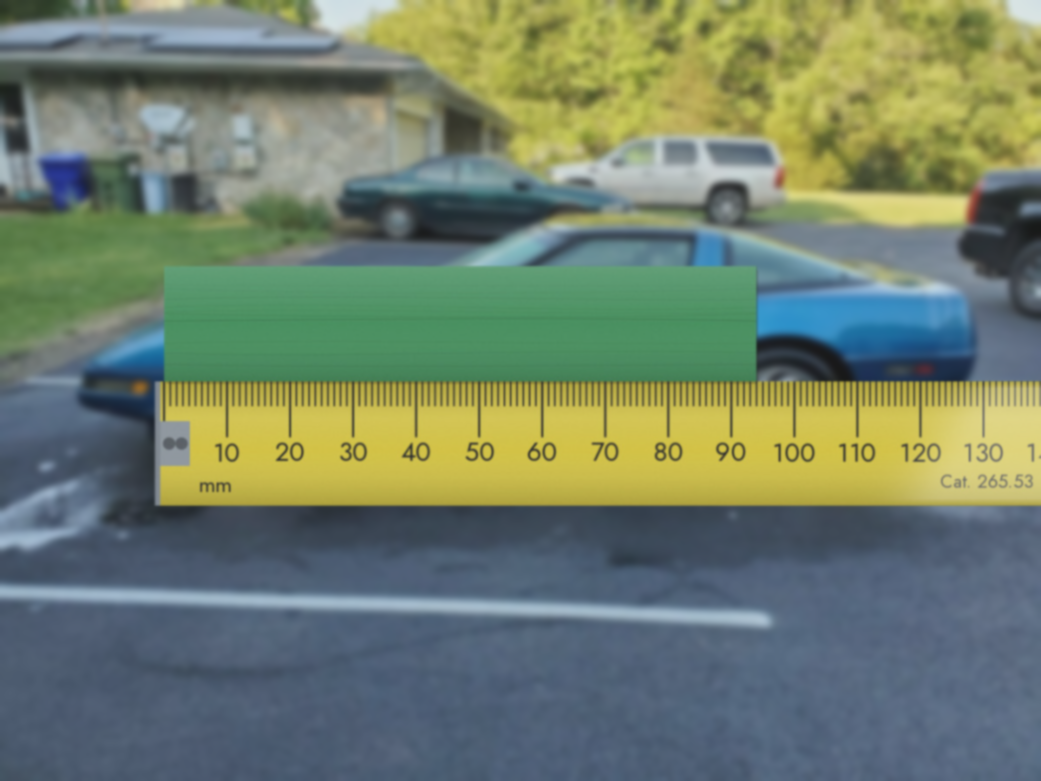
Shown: value=94 unit=mm
